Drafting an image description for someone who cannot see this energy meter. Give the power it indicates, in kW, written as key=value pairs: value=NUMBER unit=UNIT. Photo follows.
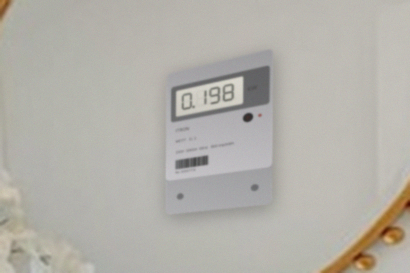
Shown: value=0.198 unit=kW
